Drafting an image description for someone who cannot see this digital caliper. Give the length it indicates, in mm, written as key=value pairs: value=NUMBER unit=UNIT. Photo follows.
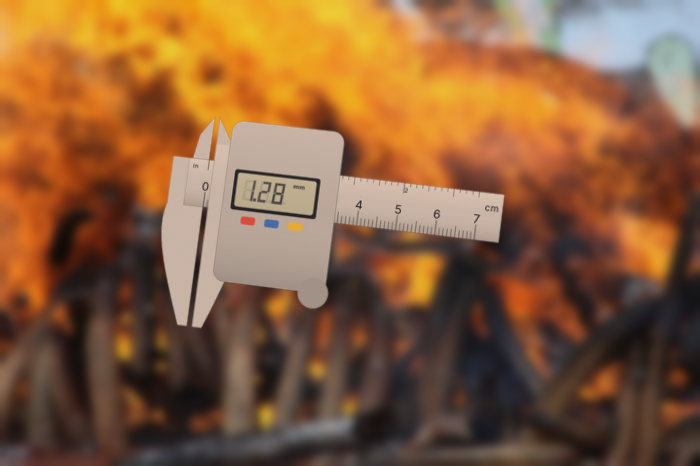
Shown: value=1.28 unit=mm
